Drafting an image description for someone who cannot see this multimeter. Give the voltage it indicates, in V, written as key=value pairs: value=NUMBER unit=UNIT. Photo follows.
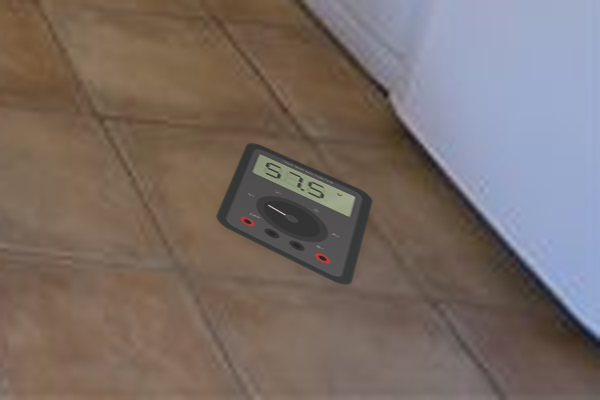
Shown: value=57.5 unit=V
